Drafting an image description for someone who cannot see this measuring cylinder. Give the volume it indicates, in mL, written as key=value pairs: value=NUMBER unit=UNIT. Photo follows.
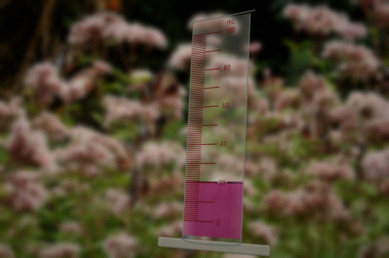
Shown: value=20 unit=mL
